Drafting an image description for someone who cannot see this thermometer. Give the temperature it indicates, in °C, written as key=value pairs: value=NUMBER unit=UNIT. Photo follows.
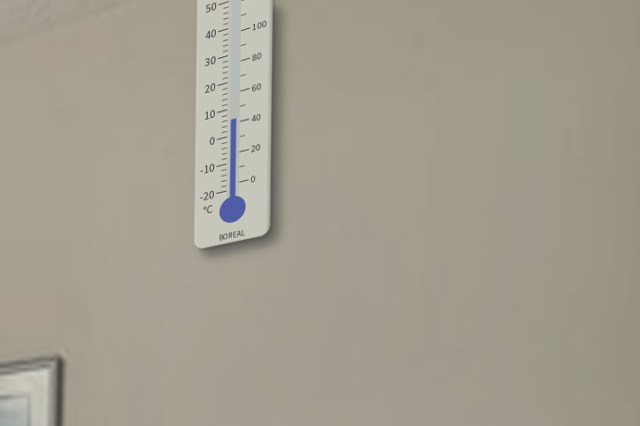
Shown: value=6 unit=°C
